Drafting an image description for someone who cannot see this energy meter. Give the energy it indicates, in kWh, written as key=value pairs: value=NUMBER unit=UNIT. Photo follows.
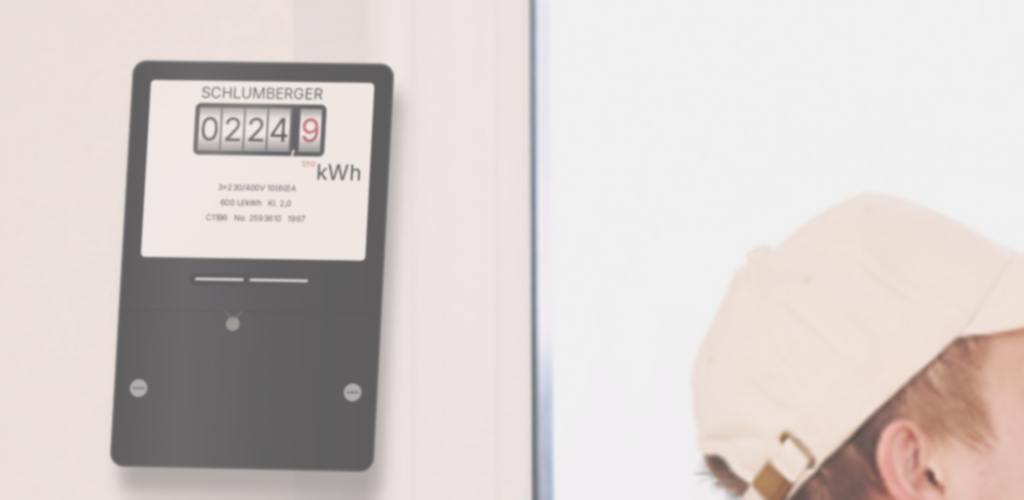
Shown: value=224.9 unit=kWh
